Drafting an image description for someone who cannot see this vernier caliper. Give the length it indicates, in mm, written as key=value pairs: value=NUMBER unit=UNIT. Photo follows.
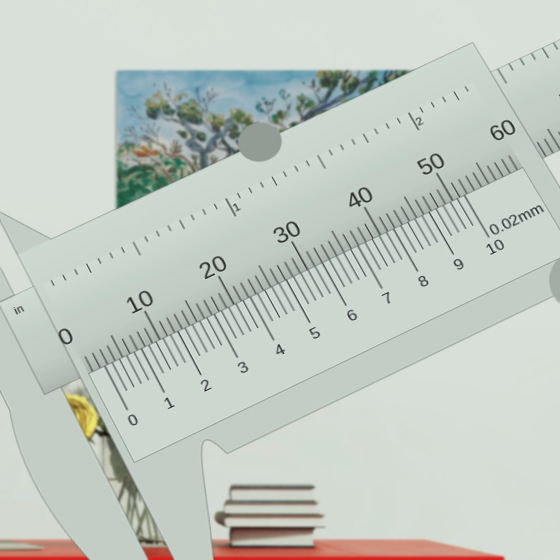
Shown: value=2.6 unit=mm
